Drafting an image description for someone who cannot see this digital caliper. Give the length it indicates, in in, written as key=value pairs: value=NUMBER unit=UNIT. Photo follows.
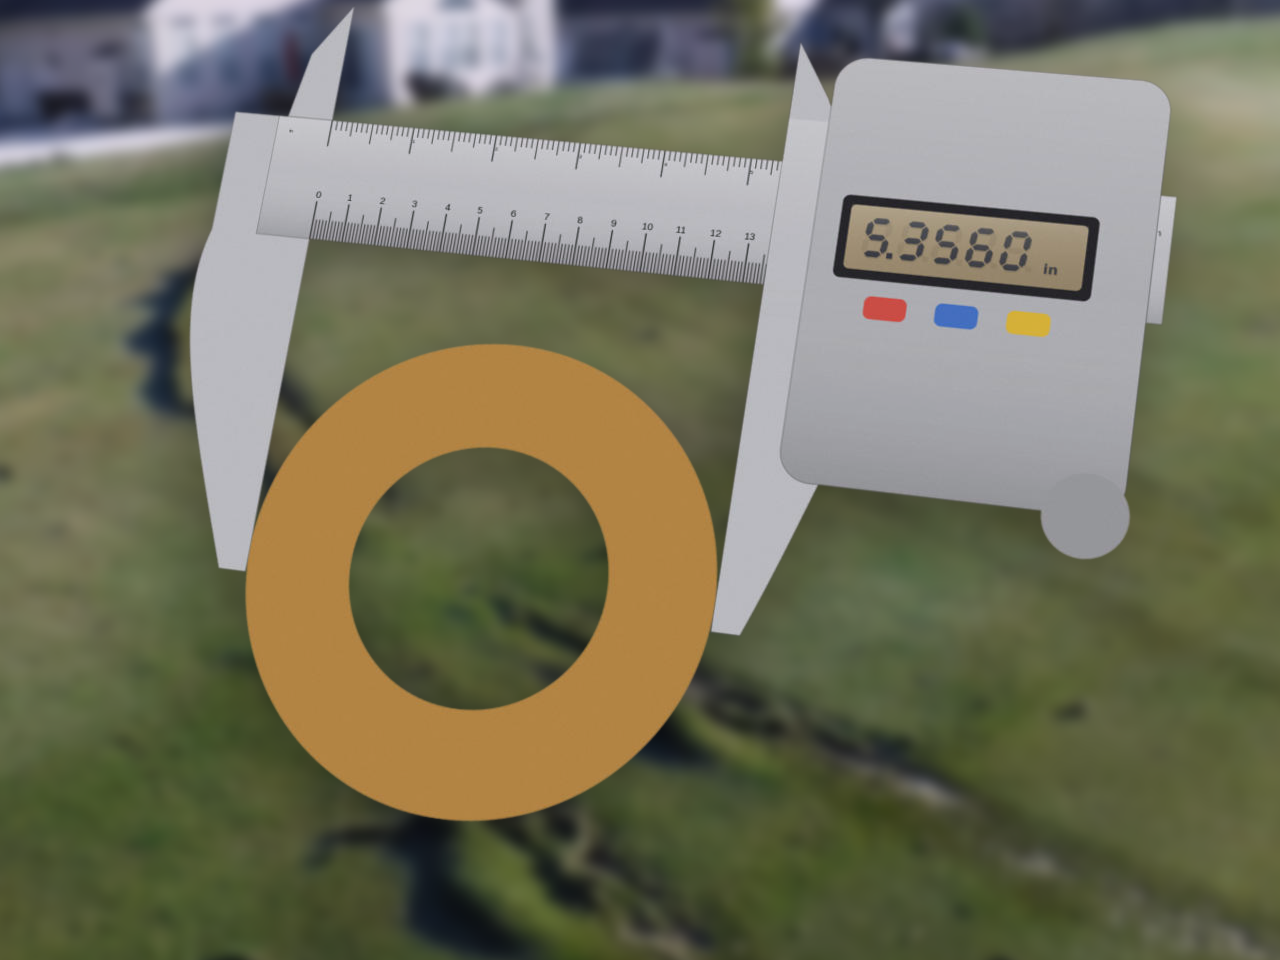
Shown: value=5.3560 unit=in
